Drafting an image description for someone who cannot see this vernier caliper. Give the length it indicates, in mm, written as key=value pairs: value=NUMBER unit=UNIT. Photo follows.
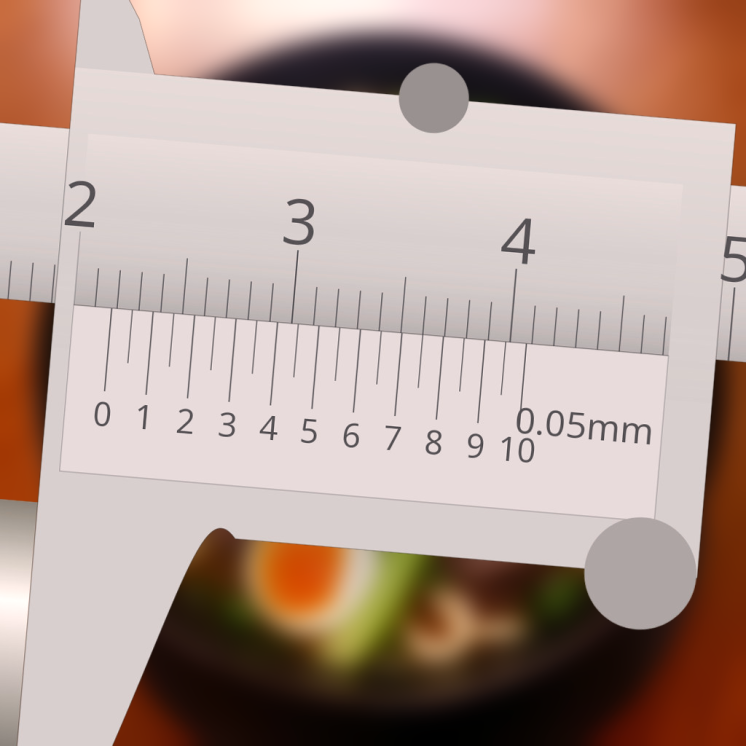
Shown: value=21.75 unit=mm
